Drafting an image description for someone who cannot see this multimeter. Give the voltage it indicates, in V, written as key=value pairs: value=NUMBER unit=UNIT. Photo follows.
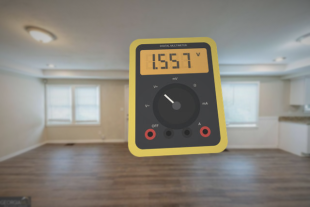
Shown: value=1.557 unit=V
